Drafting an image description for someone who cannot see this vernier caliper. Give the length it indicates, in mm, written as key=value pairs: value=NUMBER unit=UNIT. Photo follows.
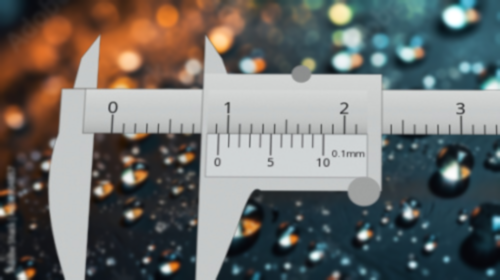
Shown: value=9.2 unit=mm
